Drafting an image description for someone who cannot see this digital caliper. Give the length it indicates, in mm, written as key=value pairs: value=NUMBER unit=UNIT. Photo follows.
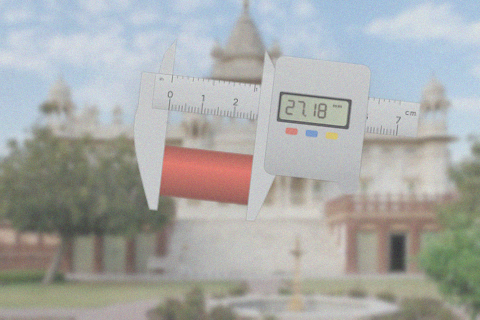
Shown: value=27.18 unit=mm
